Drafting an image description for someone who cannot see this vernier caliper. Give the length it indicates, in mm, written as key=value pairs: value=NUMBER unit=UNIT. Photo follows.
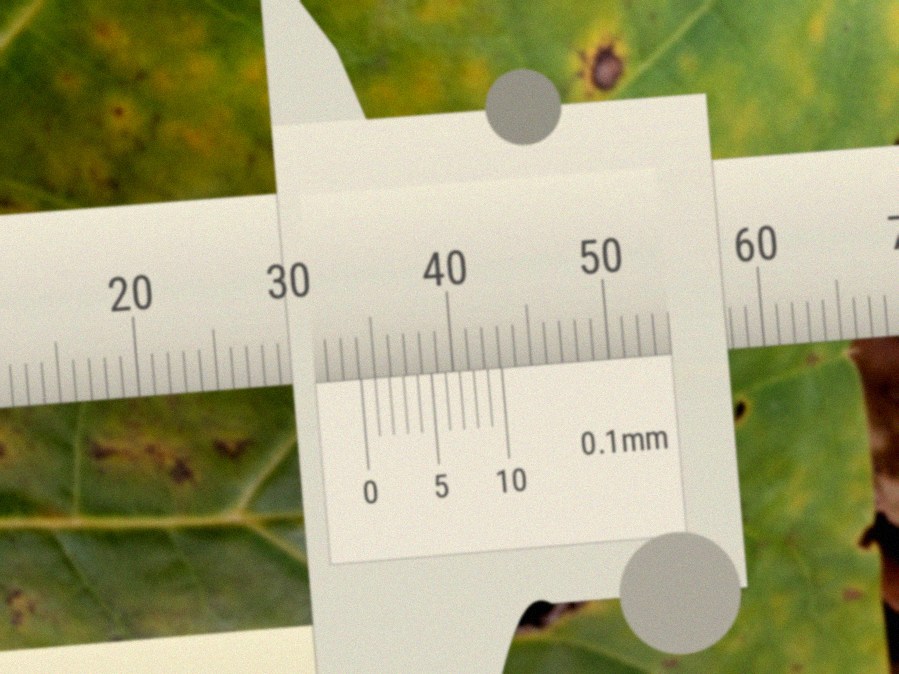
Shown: value=34.1 unit=mm
